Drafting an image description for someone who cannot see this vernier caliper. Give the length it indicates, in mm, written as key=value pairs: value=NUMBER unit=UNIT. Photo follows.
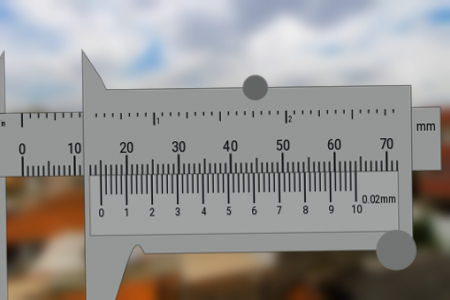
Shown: value=15.0 unit=mm
